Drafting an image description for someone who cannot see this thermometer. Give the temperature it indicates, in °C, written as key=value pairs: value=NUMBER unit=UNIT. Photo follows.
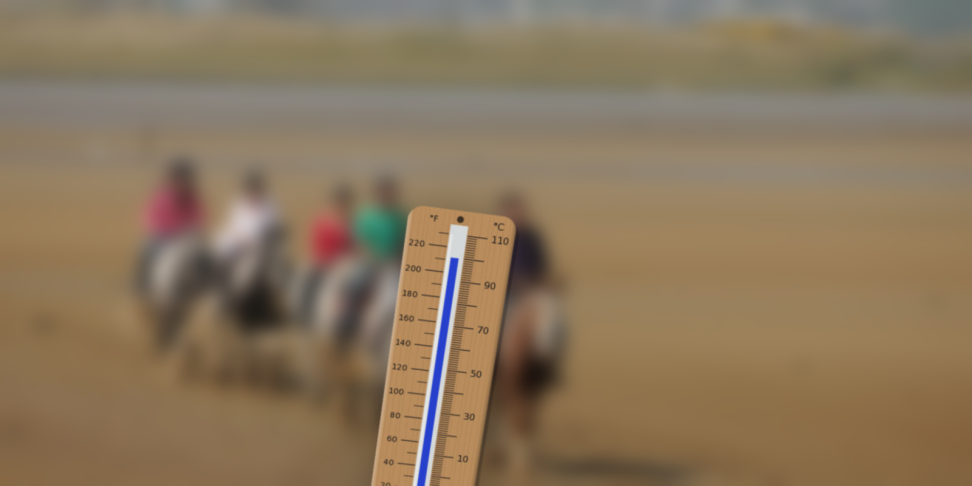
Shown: value=100 unit=°C
